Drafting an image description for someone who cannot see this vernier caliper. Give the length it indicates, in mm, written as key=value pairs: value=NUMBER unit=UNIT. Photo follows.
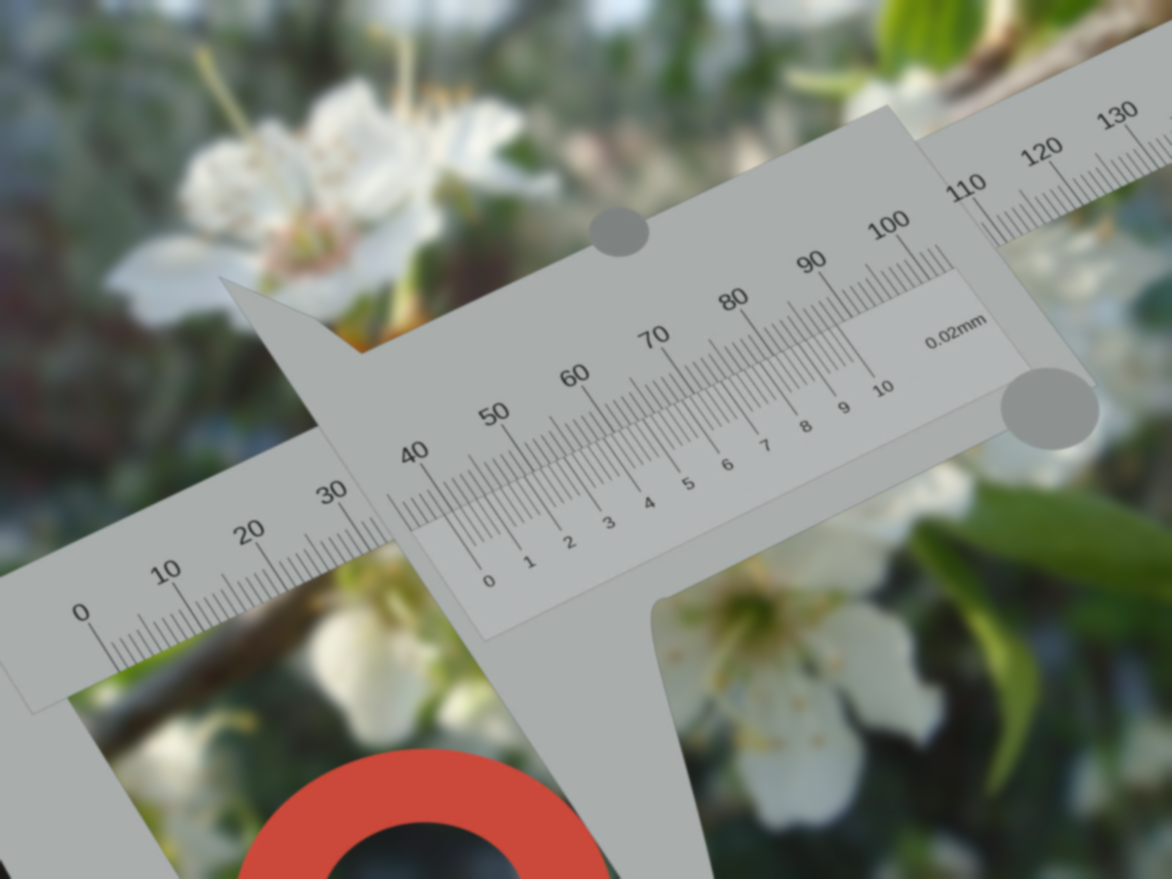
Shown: value=39.0 unit=mm
